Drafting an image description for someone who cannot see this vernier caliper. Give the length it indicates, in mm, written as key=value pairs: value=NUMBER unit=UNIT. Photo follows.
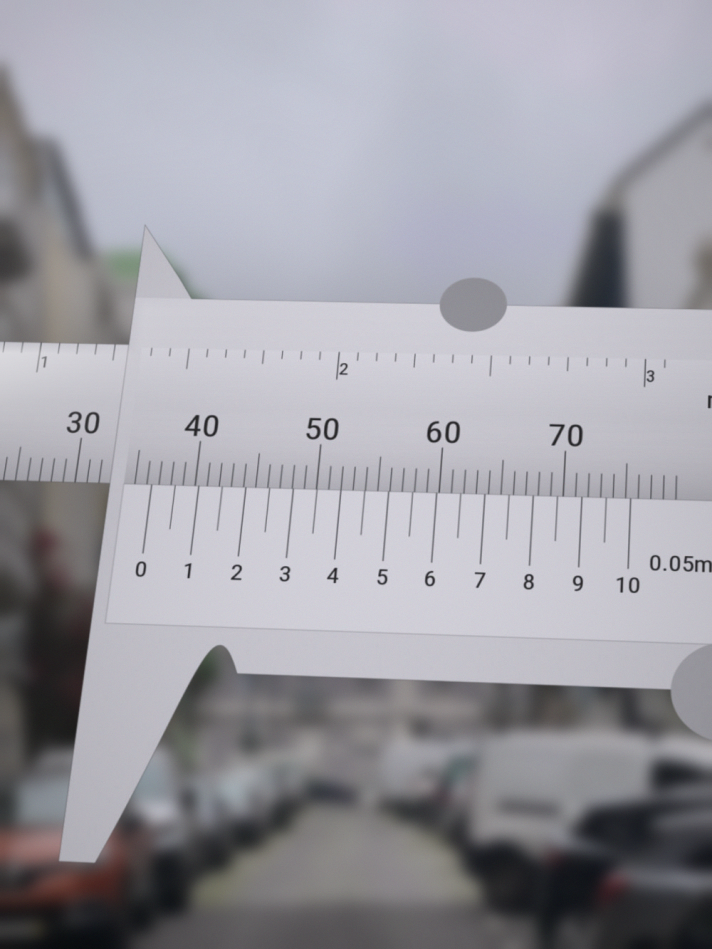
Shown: value=36.4 unit=mm
